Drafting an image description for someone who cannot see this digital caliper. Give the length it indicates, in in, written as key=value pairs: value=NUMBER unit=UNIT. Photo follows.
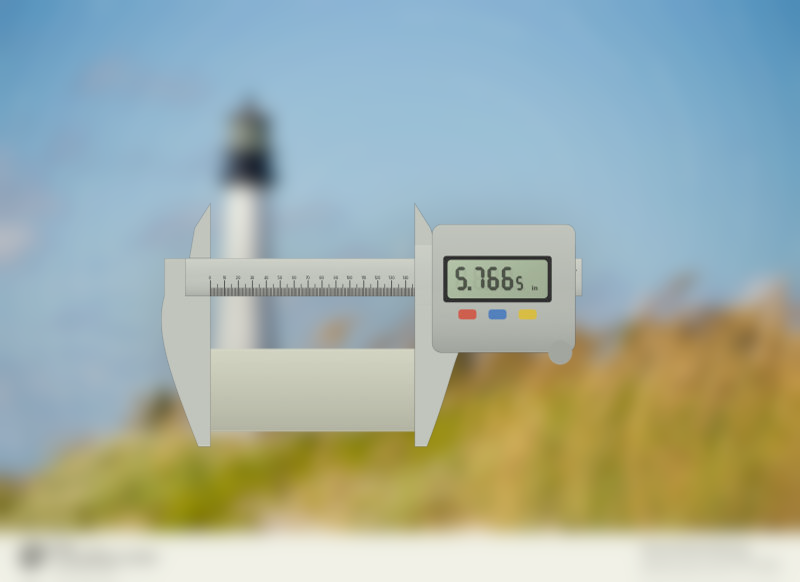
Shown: value=5.7665 unit=in
